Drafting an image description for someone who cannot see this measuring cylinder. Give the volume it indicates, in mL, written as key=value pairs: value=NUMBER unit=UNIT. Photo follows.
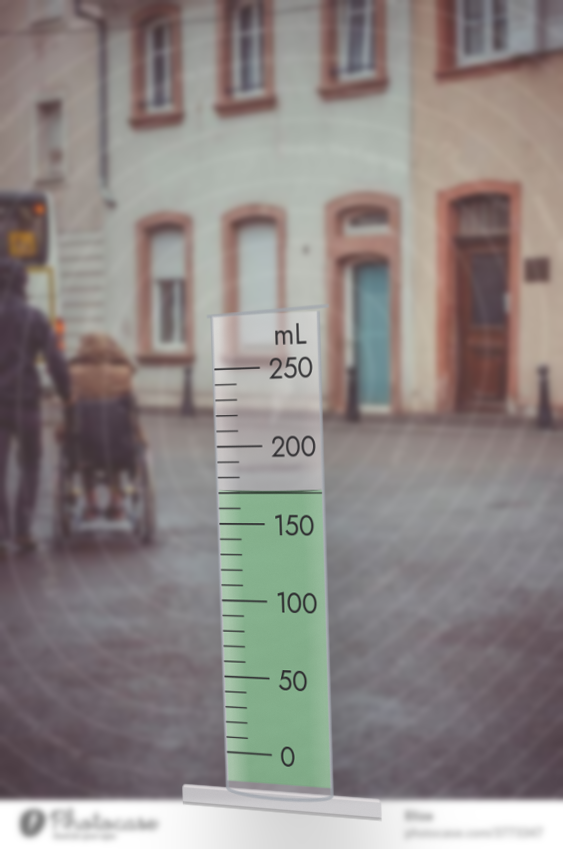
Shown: value=170 unit=mL
